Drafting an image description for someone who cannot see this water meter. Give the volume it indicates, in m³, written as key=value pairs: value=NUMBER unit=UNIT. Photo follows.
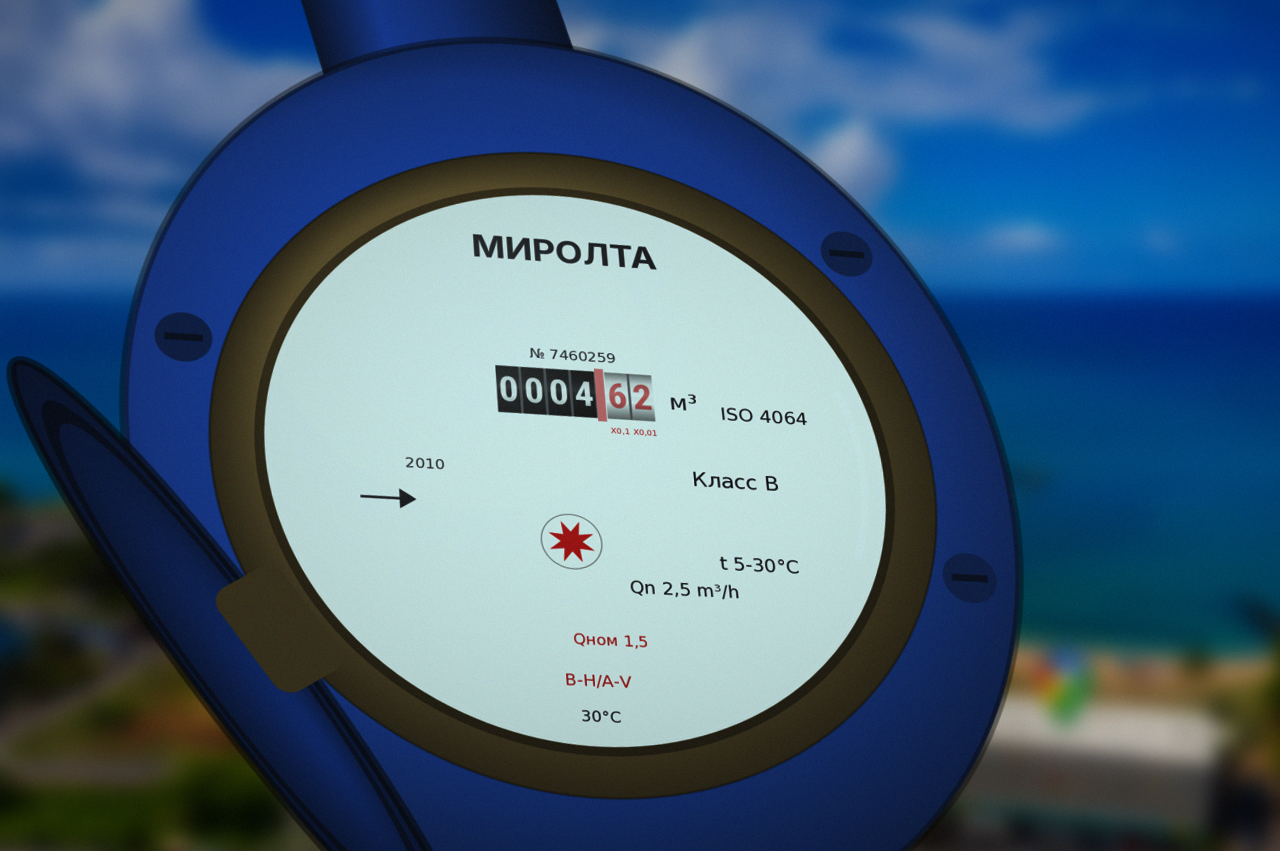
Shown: value=4.62 unit=m³
